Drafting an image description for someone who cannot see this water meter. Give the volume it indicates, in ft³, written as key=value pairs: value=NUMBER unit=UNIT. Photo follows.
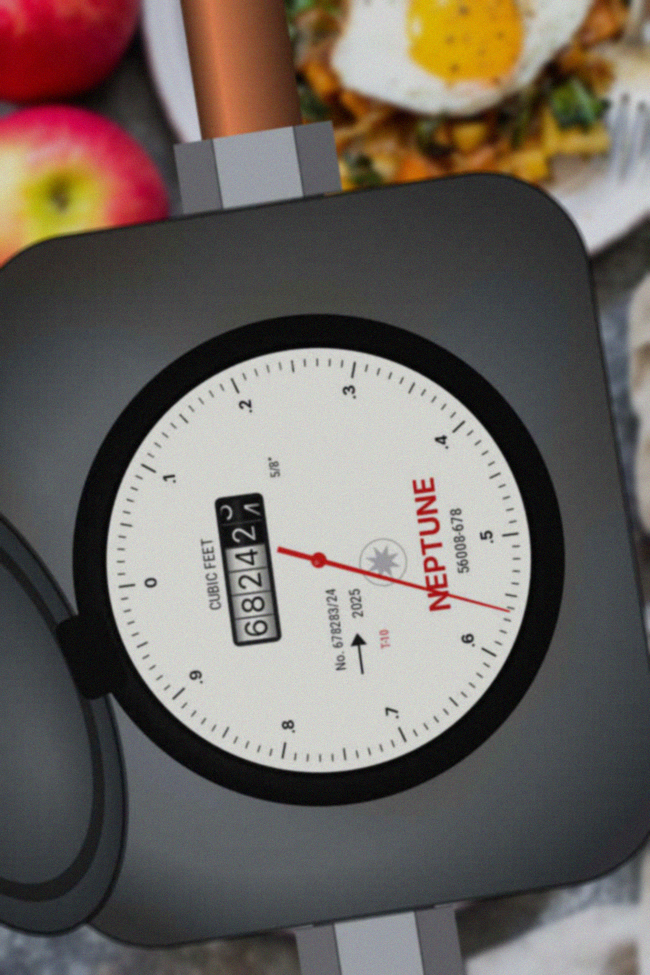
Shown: value=682423.56 unit=ft³
